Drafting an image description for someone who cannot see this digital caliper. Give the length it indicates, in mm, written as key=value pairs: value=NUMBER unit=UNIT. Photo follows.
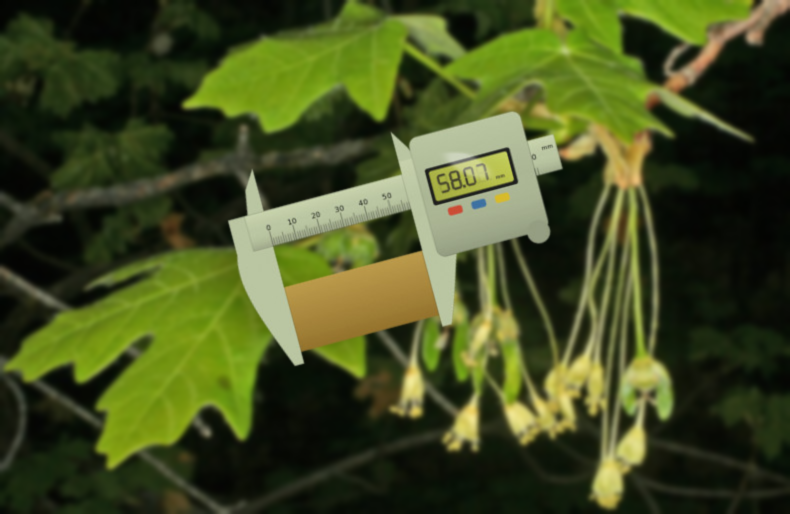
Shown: value=58.07 unit=mm
